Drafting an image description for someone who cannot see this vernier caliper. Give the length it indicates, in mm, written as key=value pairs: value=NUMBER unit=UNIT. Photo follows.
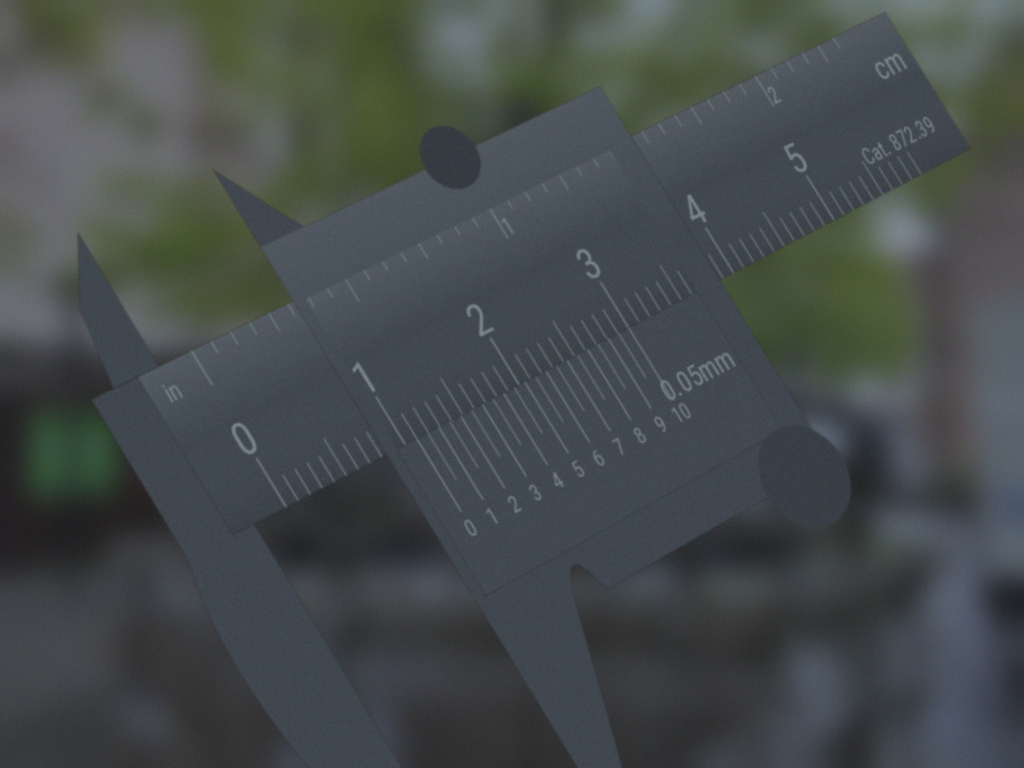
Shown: value=11.0 unit=mm
